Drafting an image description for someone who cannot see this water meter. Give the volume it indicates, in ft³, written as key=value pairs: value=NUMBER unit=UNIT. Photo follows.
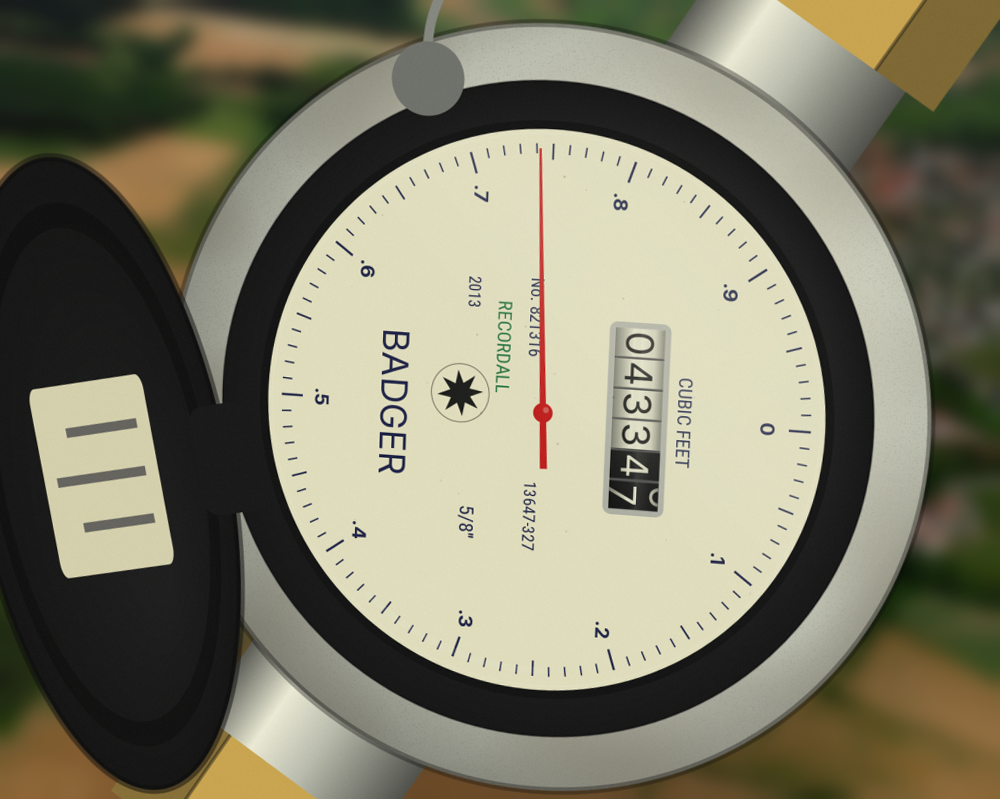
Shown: value=43346.74 unit=ft³
